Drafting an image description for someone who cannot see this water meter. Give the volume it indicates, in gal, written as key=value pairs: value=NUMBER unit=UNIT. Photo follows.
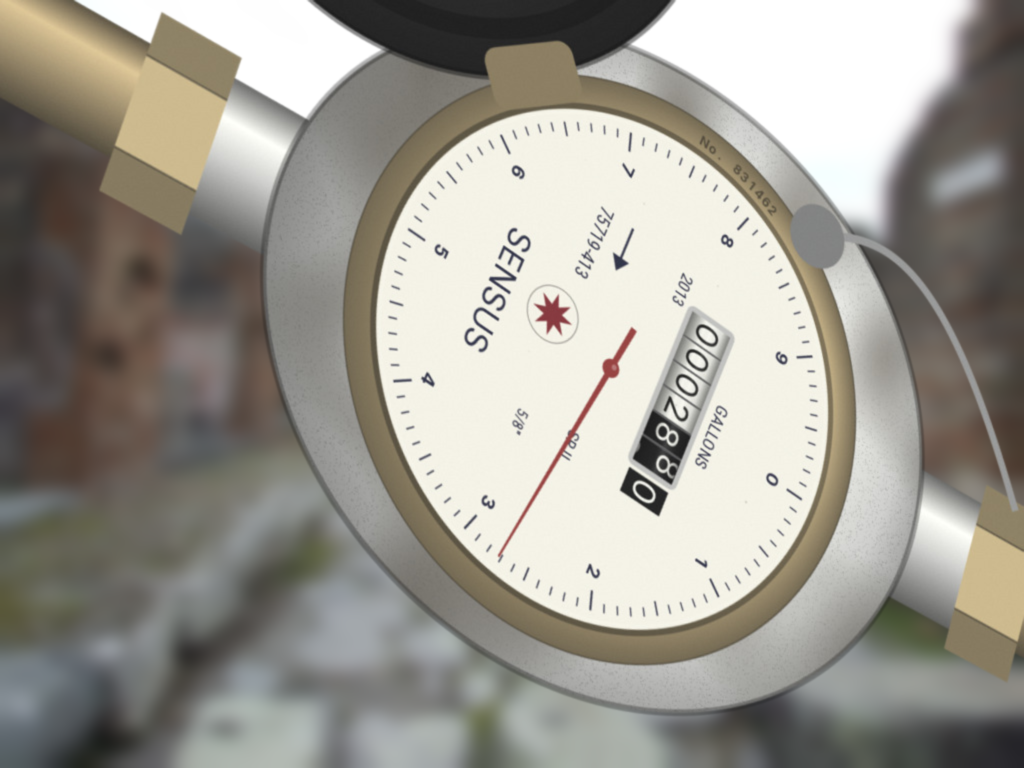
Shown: value=2882.7 unit=gal
